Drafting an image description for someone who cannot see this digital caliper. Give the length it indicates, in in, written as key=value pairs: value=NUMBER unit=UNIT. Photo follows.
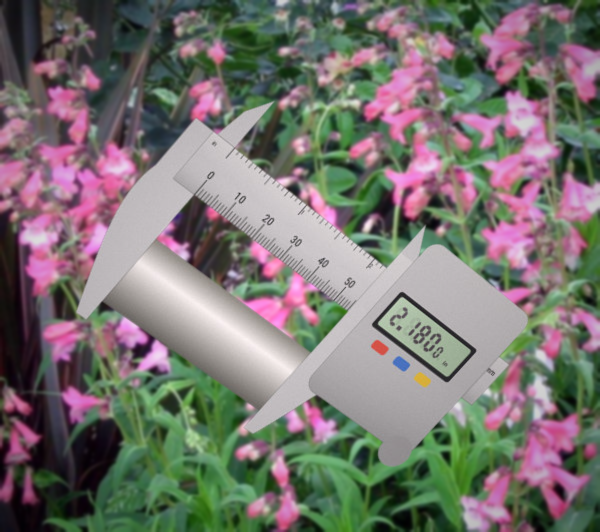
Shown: value=2.1800 unit=in
